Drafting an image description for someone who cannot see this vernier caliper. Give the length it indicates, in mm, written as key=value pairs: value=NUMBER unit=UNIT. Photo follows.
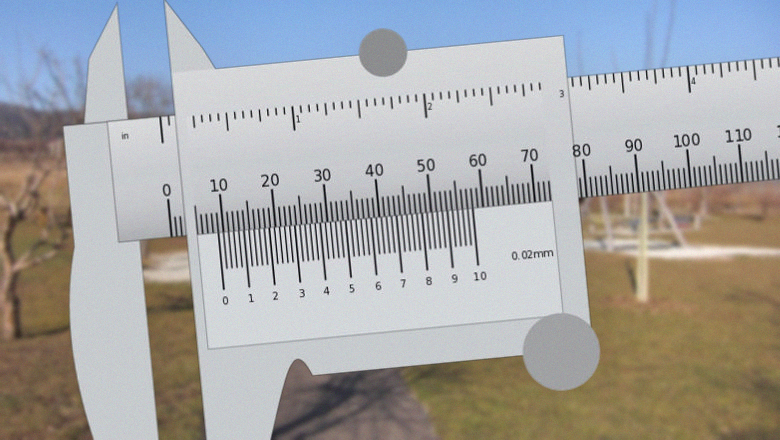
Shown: value=9.0 unit=mm
